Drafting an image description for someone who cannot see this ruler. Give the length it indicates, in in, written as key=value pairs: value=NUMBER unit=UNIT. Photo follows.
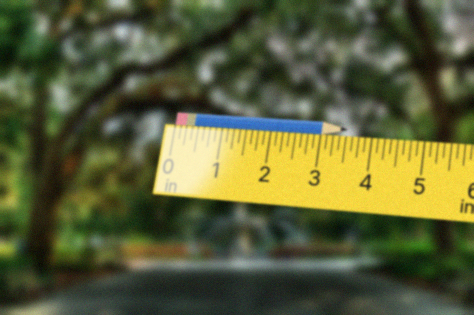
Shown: value=3.5 unit=in
